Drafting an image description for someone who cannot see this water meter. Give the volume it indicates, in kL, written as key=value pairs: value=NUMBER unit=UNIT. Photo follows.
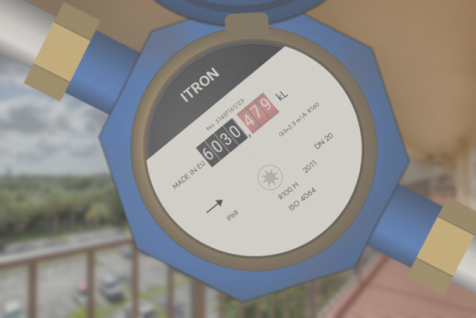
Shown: value=6030.479 unit=kL
